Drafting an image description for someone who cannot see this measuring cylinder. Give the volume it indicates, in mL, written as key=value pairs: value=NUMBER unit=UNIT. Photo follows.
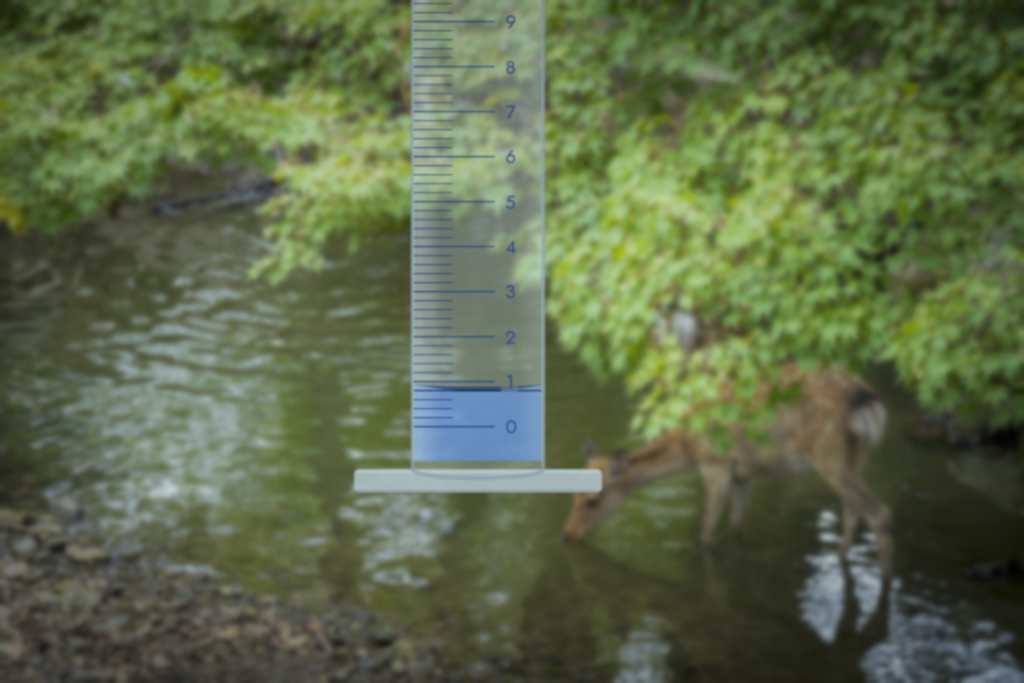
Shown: value=0.8 unit=mL
